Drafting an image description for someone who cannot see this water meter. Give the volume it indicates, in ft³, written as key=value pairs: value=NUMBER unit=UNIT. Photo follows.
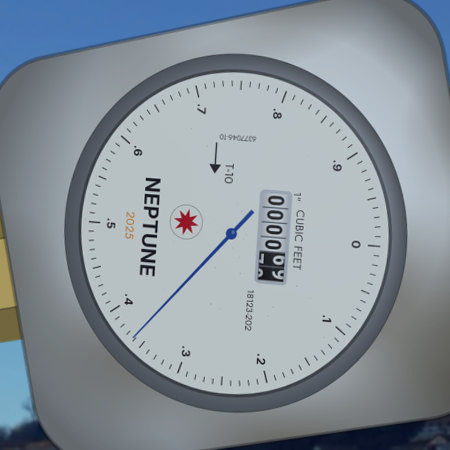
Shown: value=69.36 unit=ft³
